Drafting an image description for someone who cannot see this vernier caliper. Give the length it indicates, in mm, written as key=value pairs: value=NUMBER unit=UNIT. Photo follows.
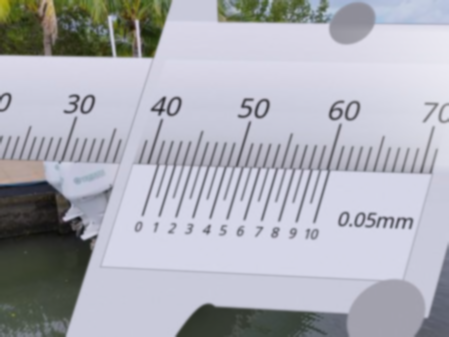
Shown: value=41.2 unit=mm
